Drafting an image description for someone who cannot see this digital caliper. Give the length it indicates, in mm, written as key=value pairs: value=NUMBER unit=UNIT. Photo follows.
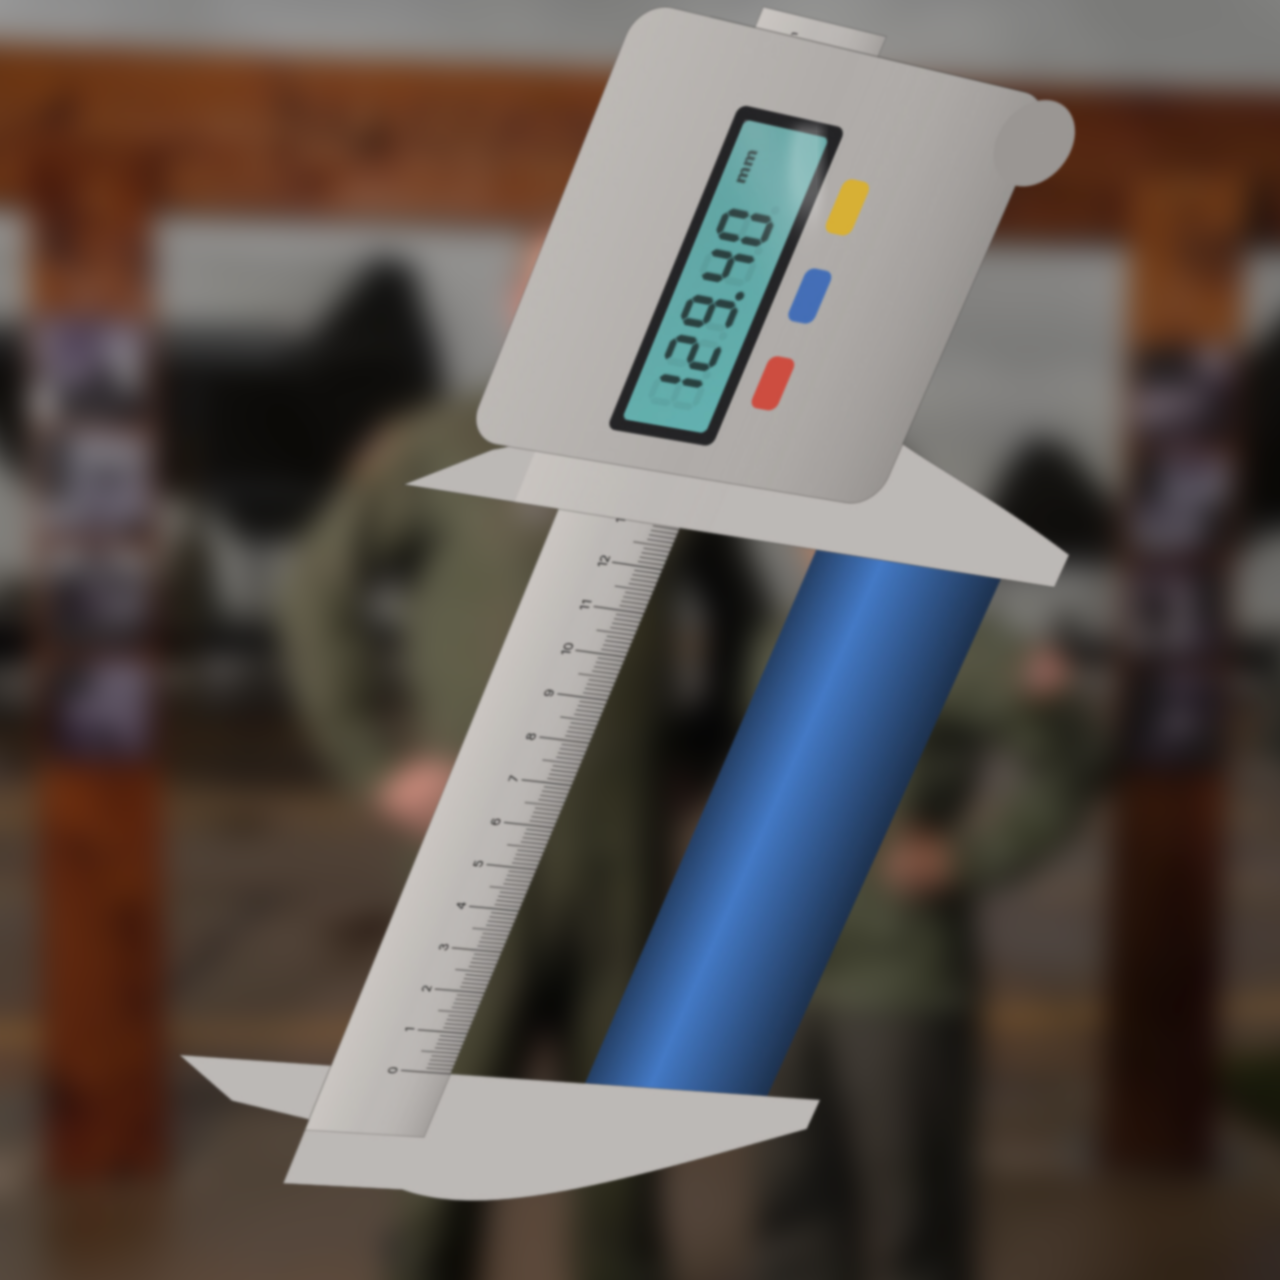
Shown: value=129.40 unit=mm
